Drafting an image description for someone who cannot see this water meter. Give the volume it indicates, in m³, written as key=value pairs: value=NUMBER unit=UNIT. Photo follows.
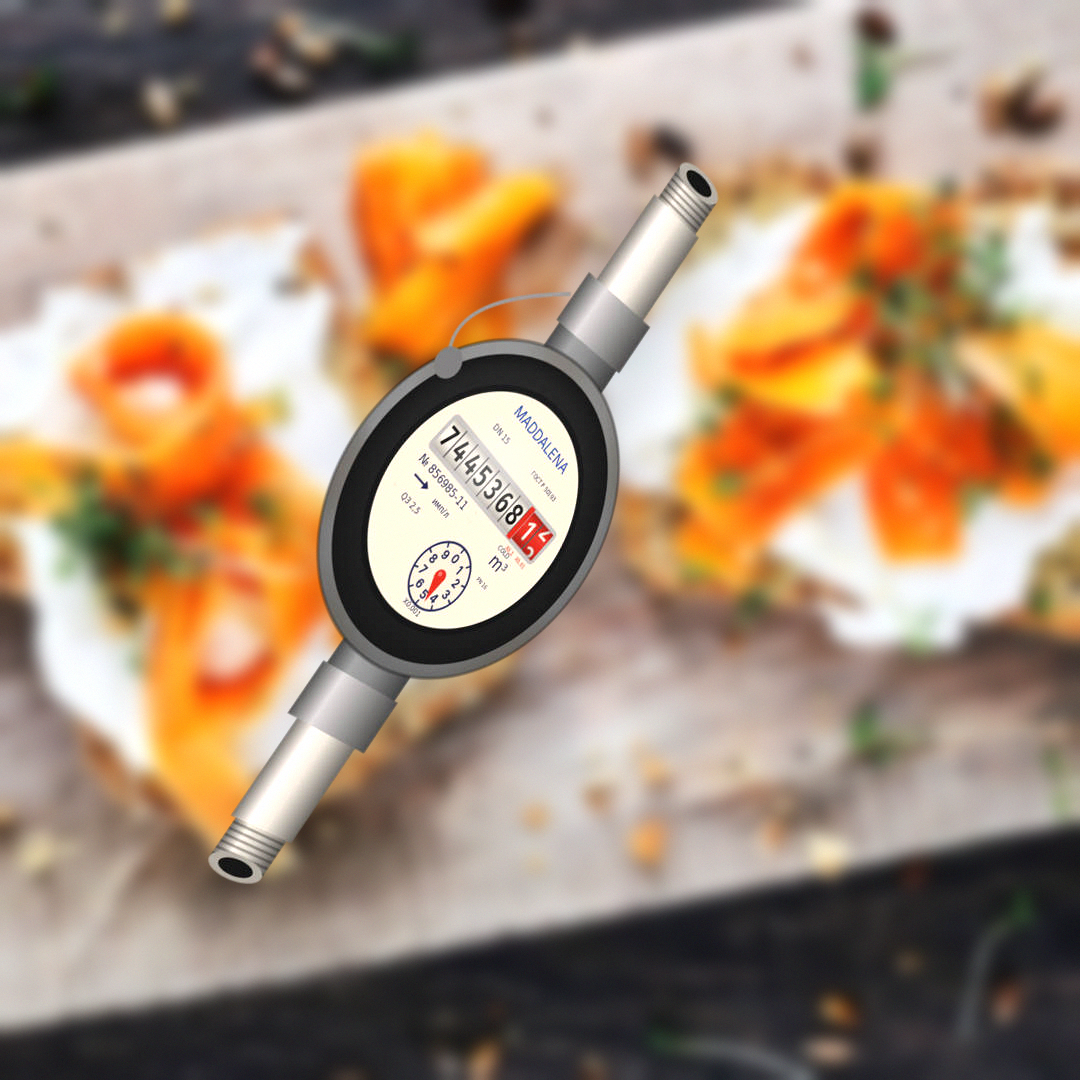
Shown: value=7445368.124 unit=m³
